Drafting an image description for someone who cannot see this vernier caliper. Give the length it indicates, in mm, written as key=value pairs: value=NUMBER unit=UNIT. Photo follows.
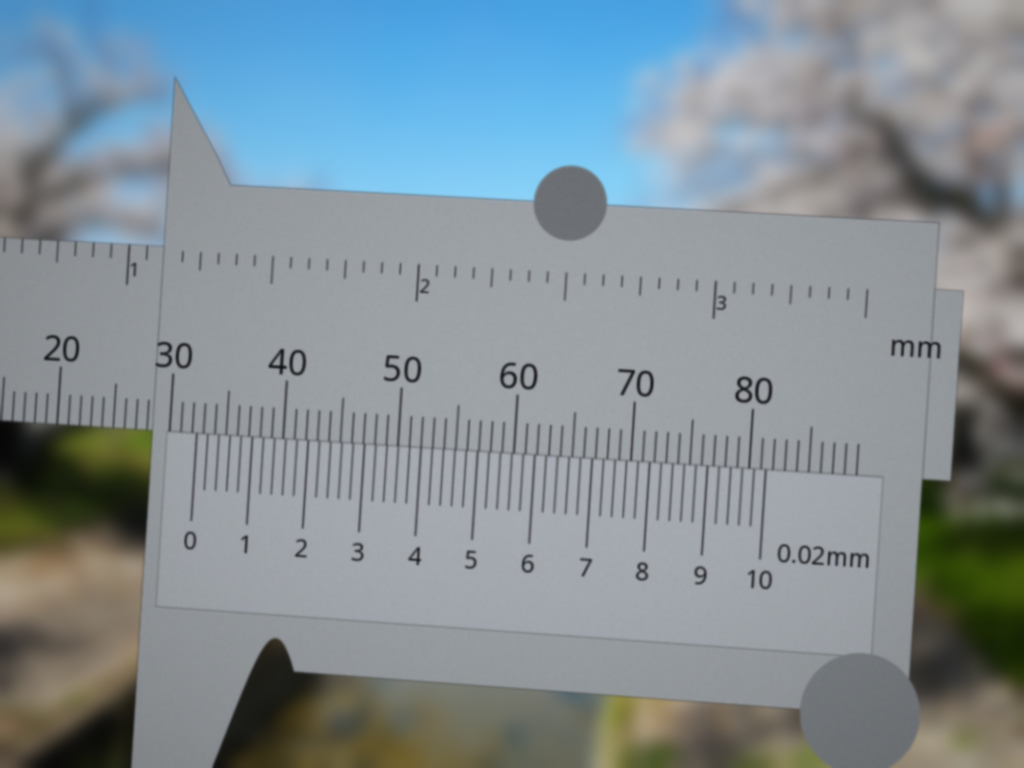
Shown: value=32.4 unit=mm
